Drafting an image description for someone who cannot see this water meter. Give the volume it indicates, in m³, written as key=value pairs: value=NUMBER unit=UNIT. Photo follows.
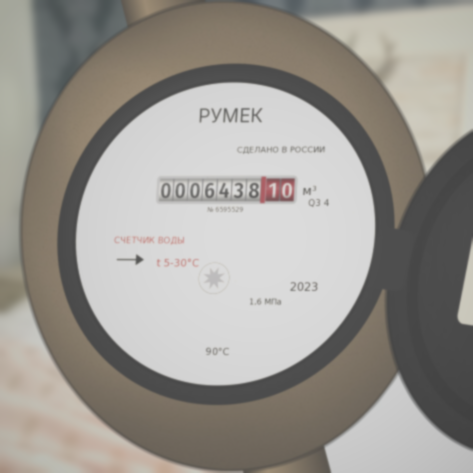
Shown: value=6438.10 unit=m³
